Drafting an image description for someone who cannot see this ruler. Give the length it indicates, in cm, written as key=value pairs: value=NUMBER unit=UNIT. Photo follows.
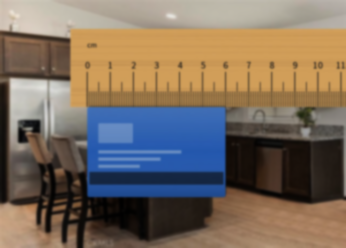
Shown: value=6 unit=cm
